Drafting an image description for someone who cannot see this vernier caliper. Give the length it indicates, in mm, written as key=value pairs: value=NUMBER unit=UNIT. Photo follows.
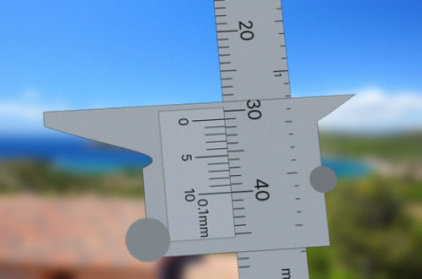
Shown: value=31.0 unit=mm
